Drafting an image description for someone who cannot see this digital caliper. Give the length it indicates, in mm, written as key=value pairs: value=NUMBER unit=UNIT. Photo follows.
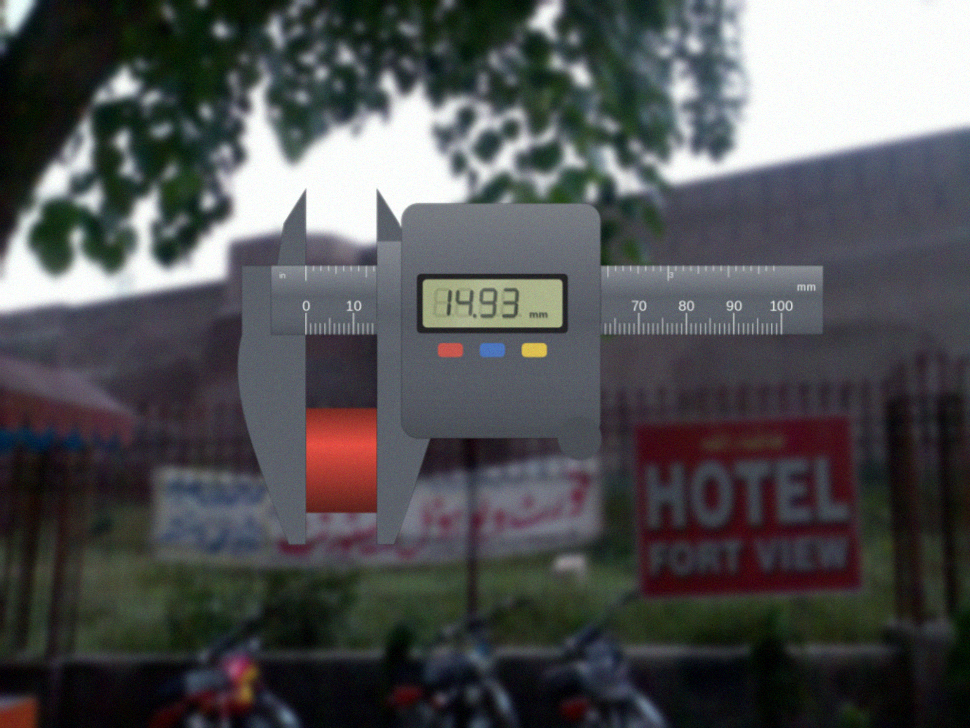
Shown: value=14.93 unit=mm
